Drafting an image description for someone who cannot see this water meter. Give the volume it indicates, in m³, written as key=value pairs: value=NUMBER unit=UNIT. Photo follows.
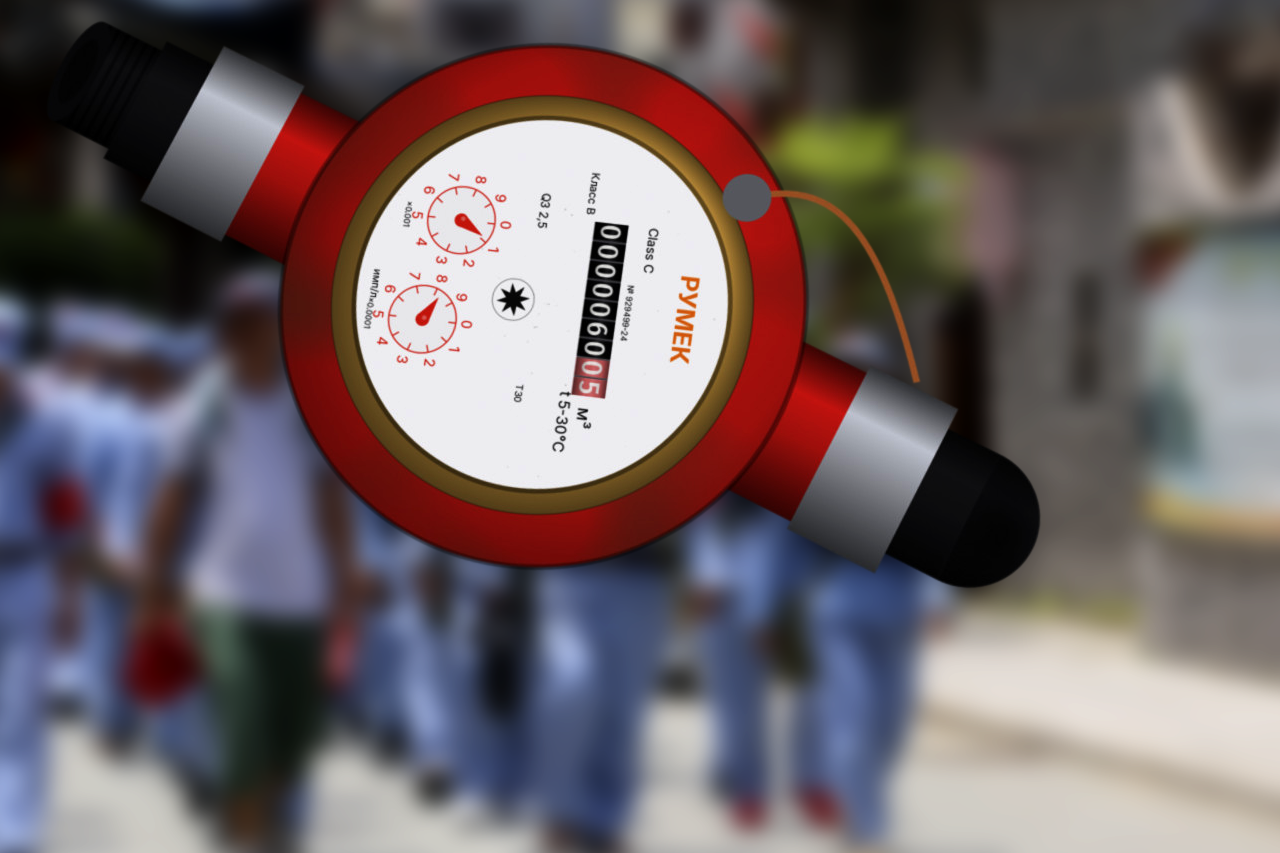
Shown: value=60.0508 unit=m³
